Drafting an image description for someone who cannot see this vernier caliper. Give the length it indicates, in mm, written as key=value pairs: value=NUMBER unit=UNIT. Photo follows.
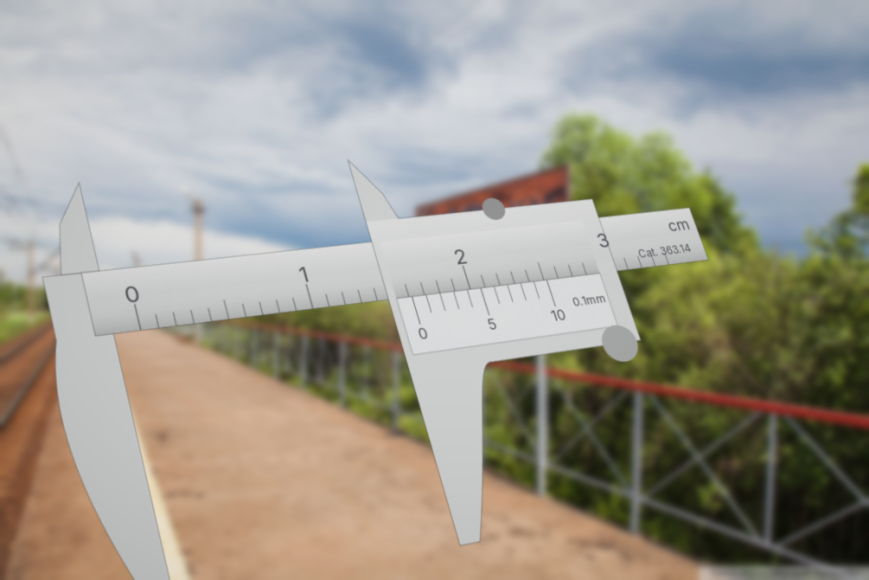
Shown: value=16.2 unit=mm
